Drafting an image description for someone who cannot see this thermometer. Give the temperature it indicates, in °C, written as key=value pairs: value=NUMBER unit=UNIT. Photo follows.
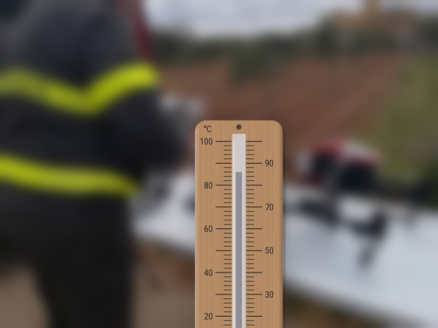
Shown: value=86 unit=°C
